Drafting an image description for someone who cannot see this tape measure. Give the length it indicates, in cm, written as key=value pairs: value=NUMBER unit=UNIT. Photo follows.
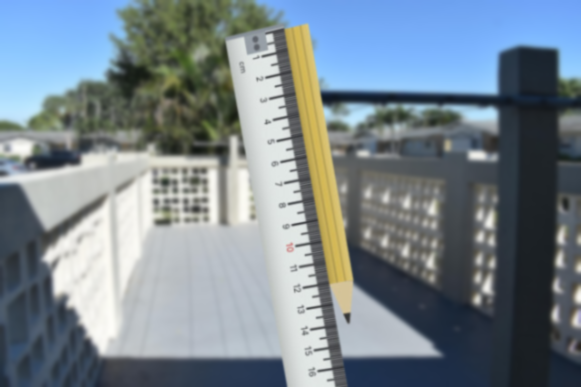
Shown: value=14 unit=cm
